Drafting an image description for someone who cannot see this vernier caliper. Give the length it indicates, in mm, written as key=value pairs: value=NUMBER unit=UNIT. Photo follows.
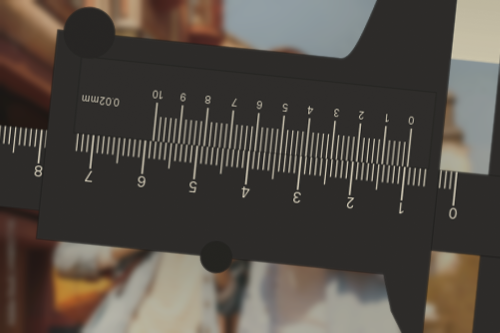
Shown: value=9.5 unit=mm
